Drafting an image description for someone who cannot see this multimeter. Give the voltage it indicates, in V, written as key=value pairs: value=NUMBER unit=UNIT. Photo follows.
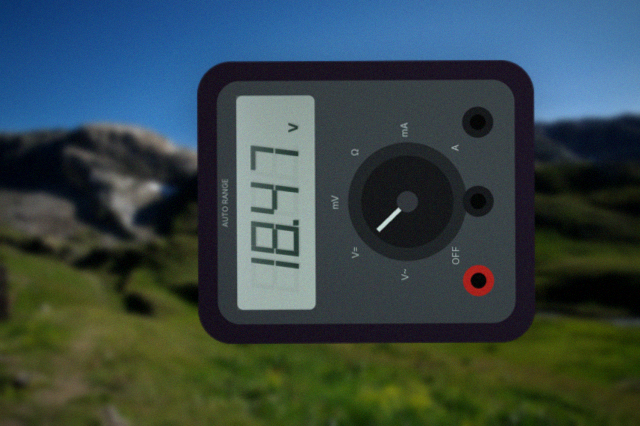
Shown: value=18.47 unit=V
